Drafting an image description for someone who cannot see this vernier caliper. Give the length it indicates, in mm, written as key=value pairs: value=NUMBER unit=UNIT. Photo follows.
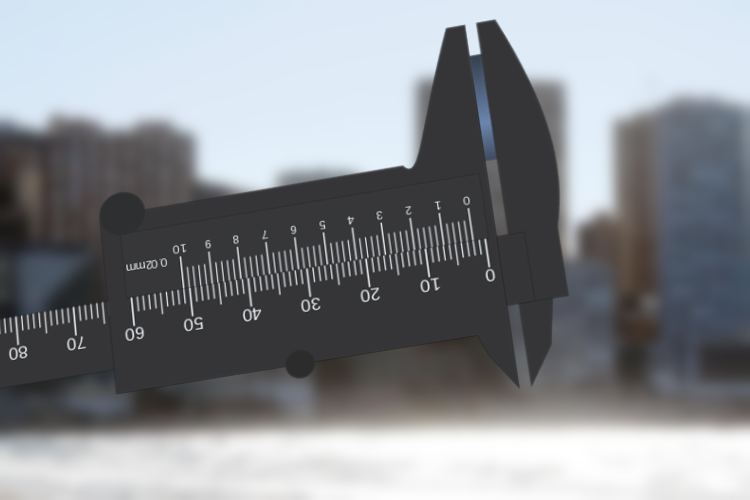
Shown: value=2.0 unit=mm
